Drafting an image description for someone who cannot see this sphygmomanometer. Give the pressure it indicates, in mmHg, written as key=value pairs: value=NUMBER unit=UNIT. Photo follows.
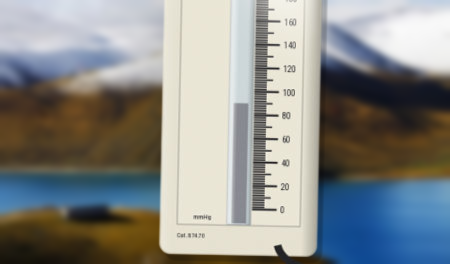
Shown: value=90 unit=mmHg
